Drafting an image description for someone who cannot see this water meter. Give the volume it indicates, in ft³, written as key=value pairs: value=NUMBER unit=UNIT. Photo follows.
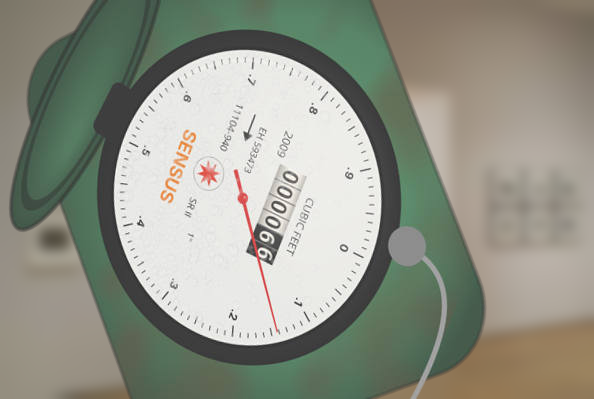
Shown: value=66.14 unit=ft³
